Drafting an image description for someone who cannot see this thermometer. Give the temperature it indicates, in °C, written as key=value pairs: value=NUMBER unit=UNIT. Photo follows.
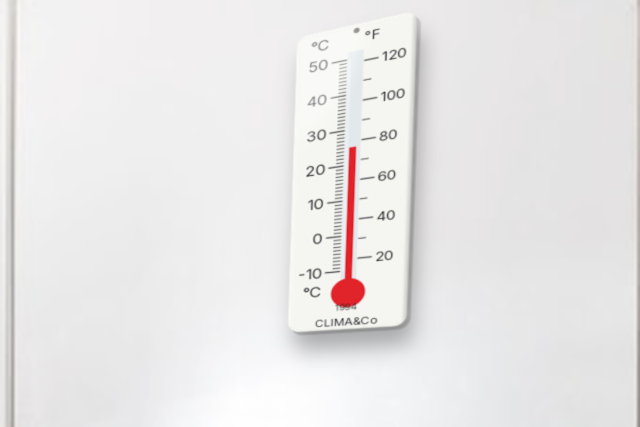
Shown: value=25 unit=°C
